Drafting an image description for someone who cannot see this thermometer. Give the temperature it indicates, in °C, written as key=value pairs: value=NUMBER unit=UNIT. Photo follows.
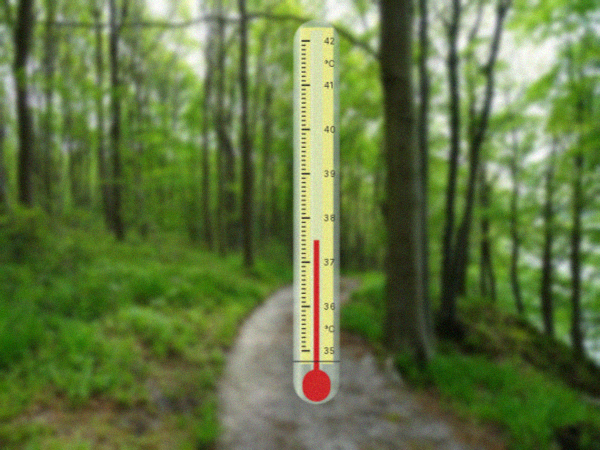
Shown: value=37.5 unit=°C
